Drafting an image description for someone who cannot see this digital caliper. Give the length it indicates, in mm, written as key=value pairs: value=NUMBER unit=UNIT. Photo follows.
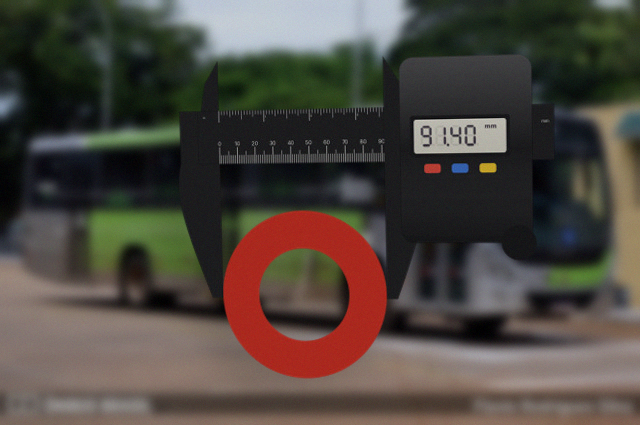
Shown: value=91.40 unit=mm
